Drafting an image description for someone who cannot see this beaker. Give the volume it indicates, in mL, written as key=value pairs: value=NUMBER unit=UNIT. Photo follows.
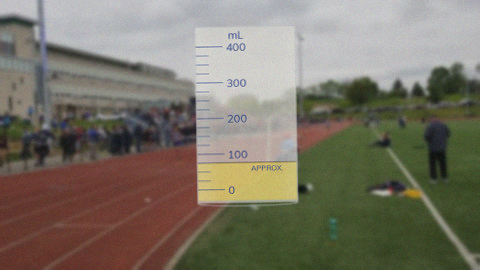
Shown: value=75 unit=mL
